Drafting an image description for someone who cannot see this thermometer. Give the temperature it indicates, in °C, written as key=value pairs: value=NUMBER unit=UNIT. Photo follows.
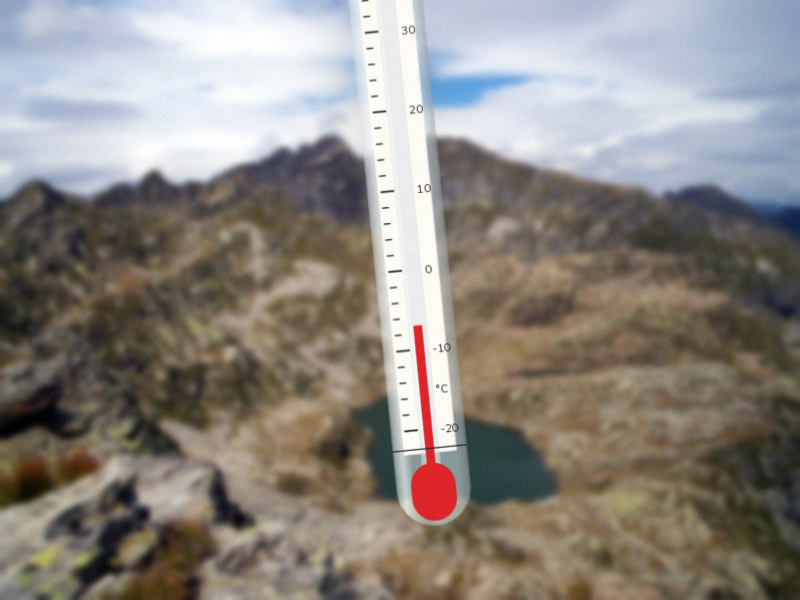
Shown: value=-7 unit=°C
